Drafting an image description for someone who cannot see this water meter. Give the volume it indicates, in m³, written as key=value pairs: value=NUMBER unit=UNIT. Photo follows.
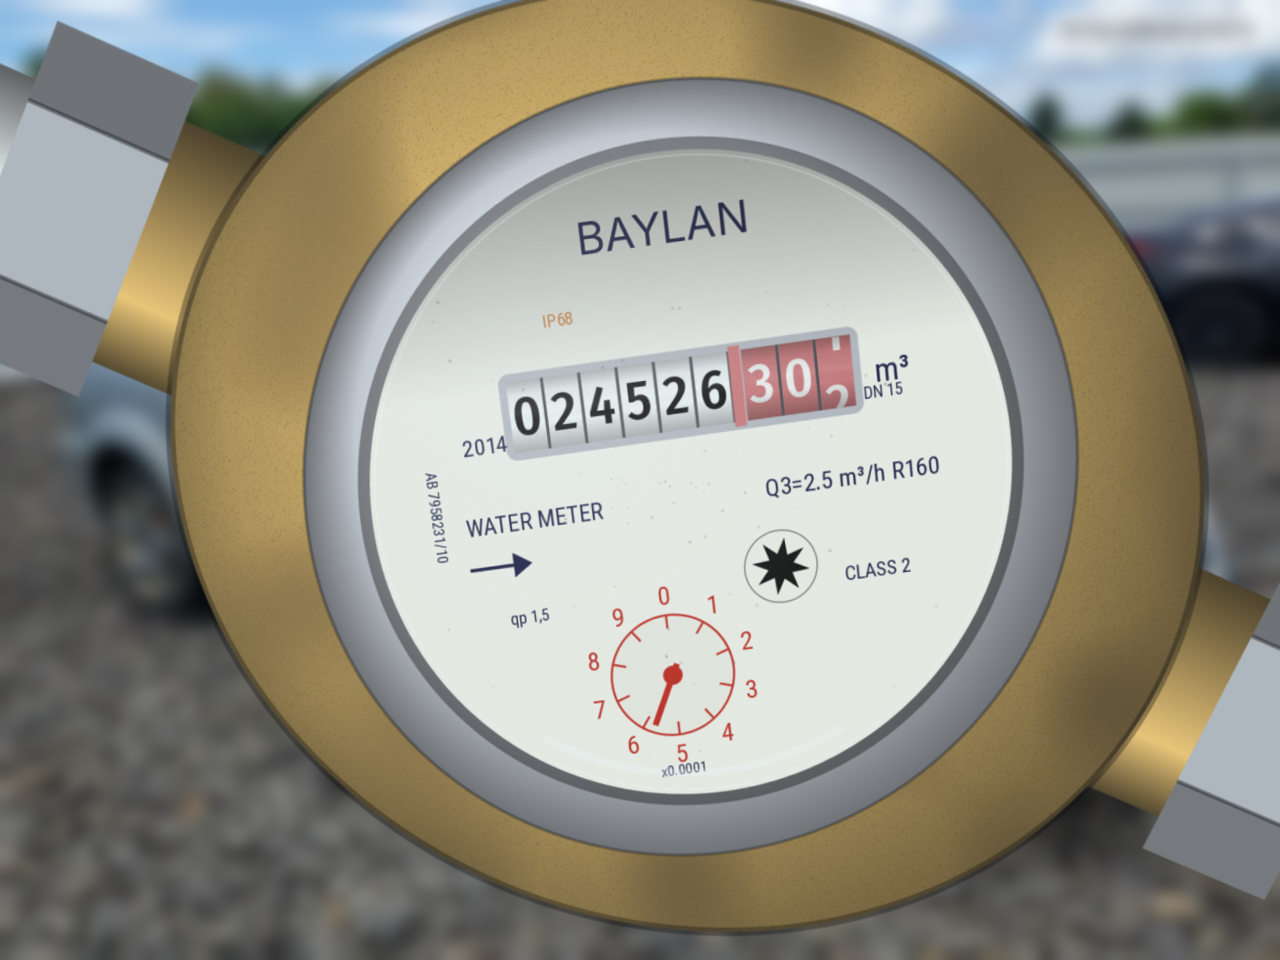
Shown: value=24526.3015 unit=m³
